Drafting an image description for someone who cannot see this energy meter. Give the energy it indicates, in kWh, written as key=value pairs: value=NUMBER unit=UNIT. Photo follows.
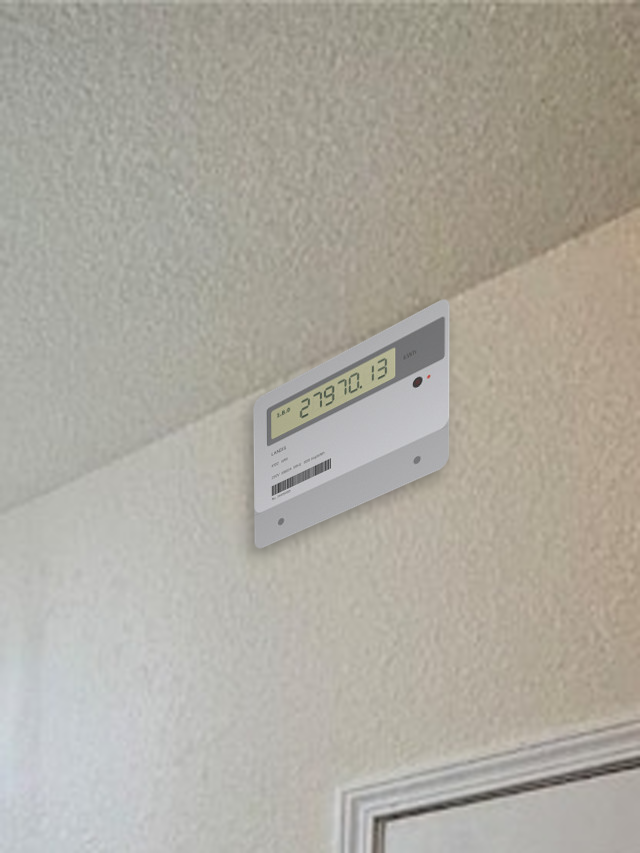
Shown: value=27970.13 unit=kWh
